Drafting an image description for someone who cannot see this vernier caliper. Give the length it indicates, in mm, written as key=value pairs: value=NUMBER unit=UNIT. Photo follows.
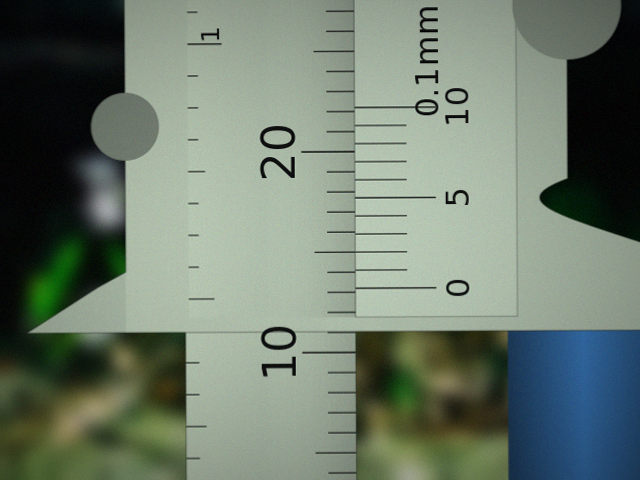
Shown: value=13.2 unit=mm
